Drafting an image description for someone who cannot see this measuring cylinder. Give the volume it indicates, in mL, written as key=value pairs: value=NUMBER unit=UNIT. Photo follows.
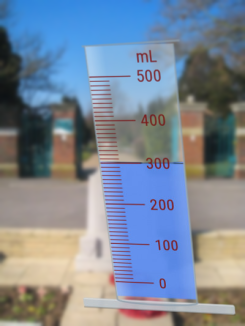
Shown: value=300 unit=mL
